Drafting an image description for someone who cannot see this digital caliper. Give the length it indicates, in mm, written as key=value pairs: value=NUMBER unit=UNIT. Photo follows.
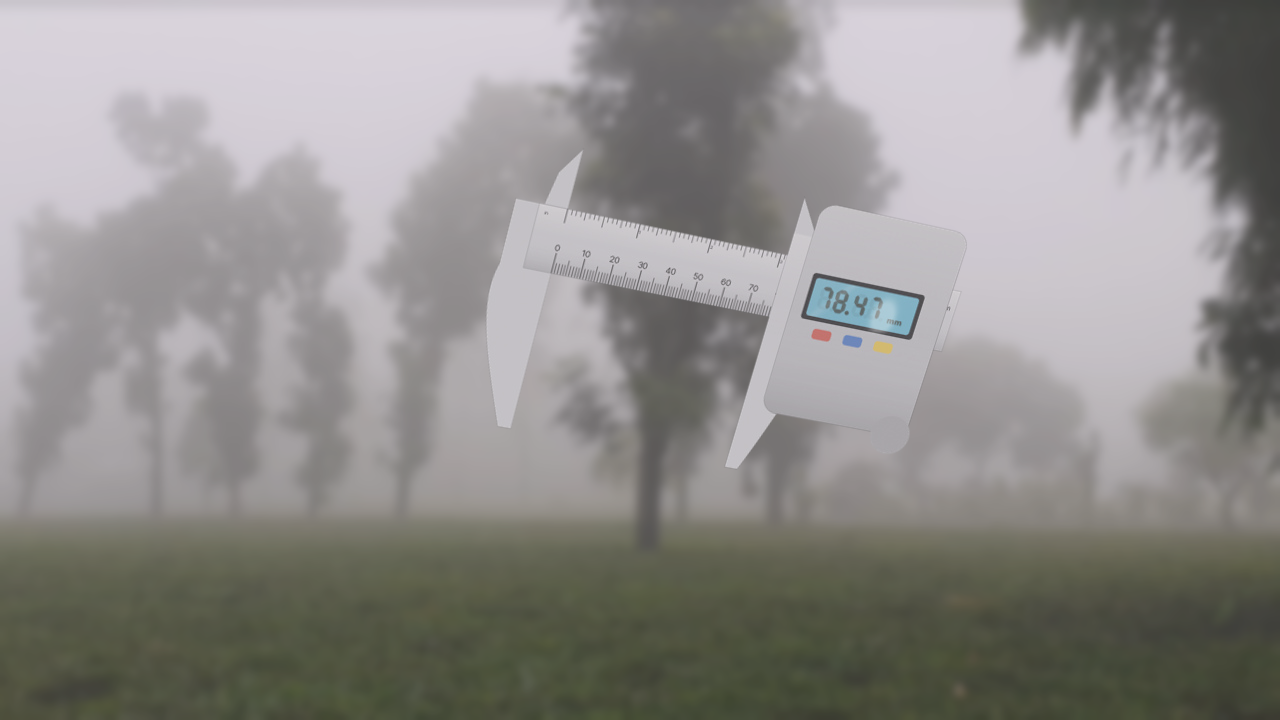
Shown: value=78.47 unit=mm
